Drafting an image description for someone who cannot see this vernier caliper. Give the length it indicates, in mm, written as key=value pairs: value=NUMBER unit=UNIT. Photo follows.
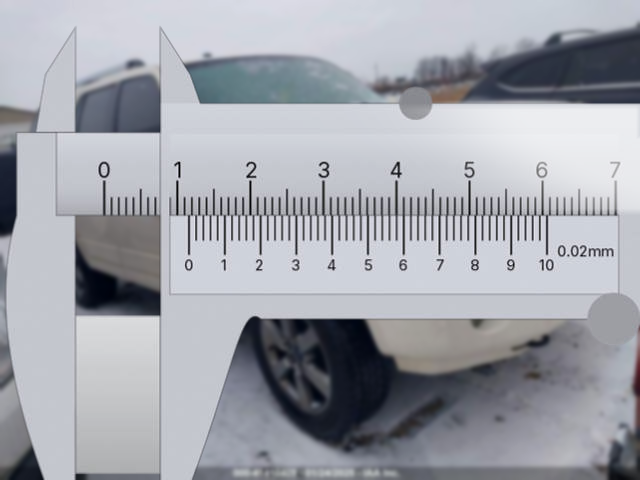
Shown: value=11.6 unit=mm
